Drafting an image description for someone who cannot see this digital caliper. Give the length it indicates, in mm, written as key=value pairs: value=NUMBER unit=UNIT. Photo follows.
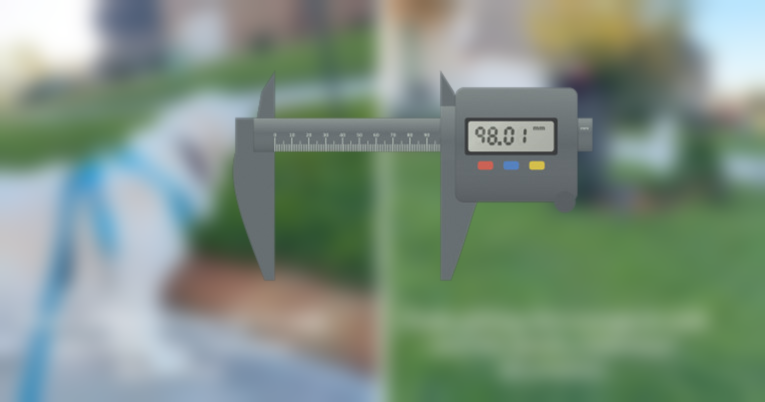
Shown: value=98.01 unit=mm
